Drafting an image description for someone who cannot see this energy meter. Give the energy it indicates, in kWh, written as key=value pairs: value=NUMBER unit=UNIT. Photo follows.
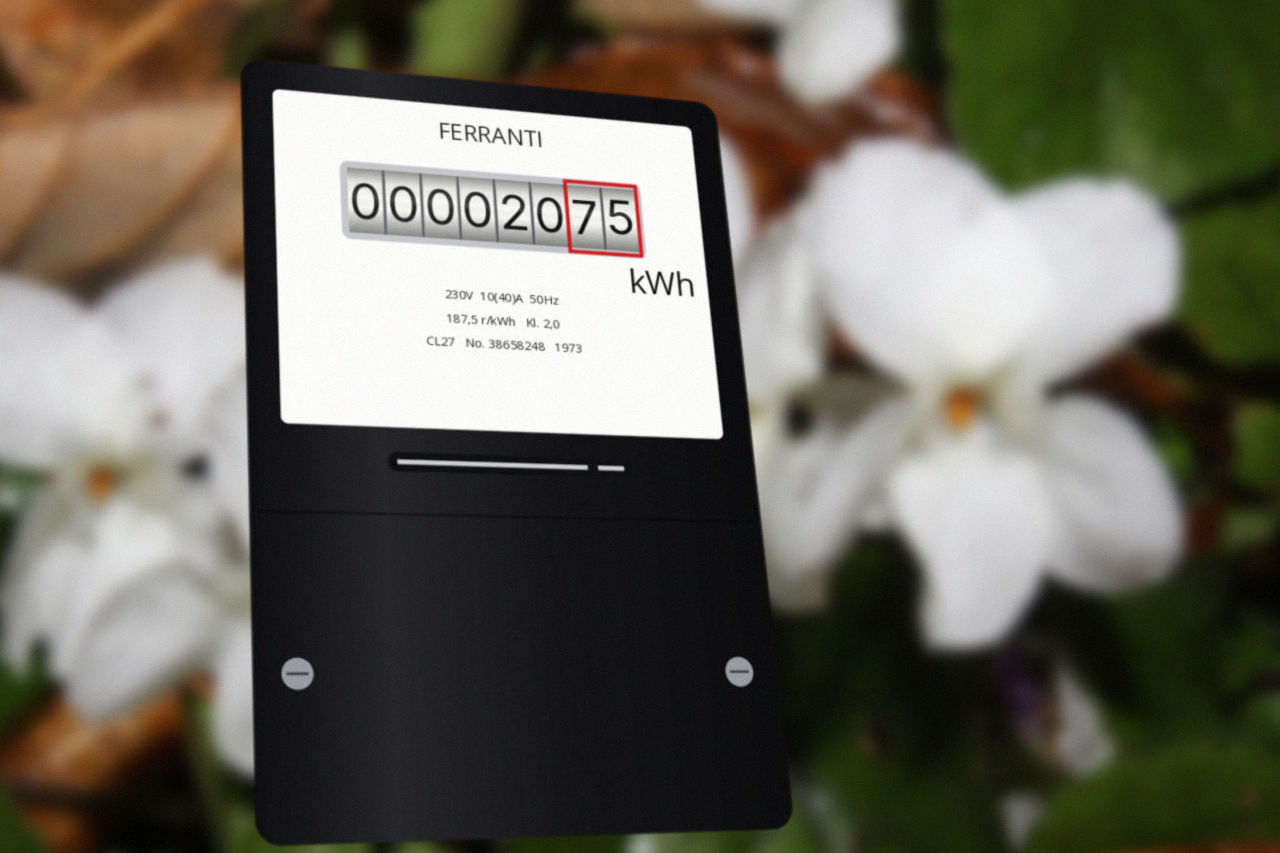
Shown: value=20.75 unit=kWh
